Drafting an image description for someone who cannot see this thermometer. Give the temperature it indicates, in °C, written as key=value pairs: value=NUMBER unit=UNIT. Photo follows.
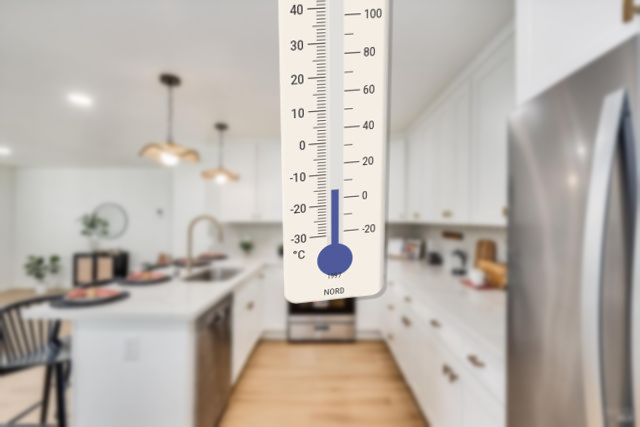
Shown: value=-15 unit=°C
